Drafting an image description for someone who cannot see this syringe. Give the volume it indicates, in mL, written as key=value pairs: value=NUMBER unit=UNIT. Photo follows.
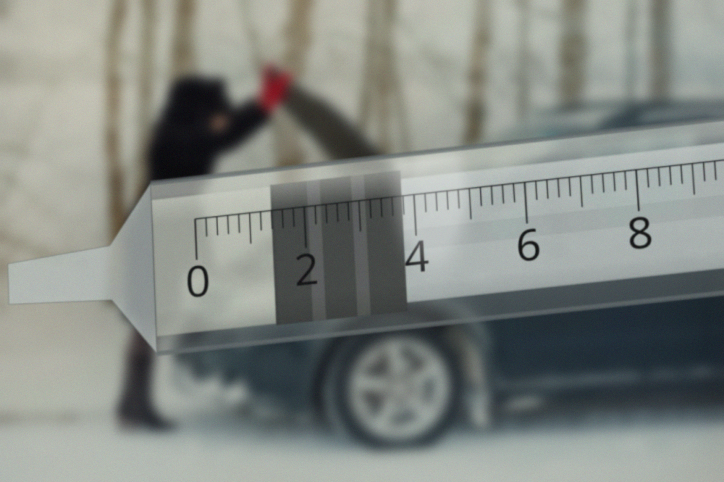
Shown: value=1.4 unit=mL
